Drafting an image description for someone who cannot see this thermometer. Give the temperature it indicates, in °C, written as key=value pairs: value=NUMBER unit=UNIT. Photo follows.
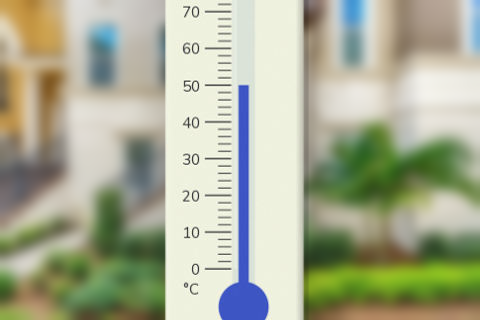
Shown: value=50 unit=°C
